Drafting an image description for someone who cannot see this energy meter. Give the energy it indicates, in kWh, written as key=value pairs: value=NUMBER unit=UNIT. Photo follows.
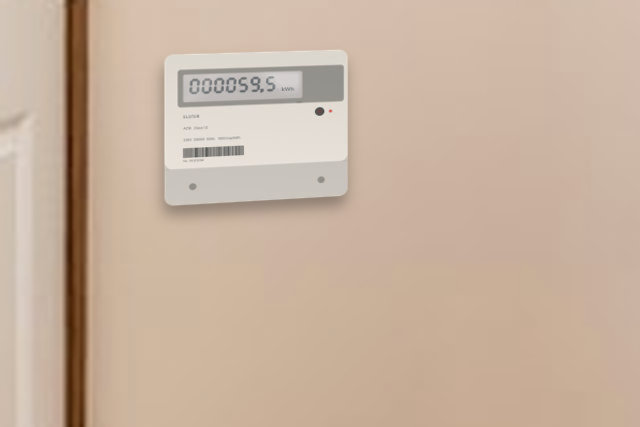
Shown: value=59.5 unit=kWh
